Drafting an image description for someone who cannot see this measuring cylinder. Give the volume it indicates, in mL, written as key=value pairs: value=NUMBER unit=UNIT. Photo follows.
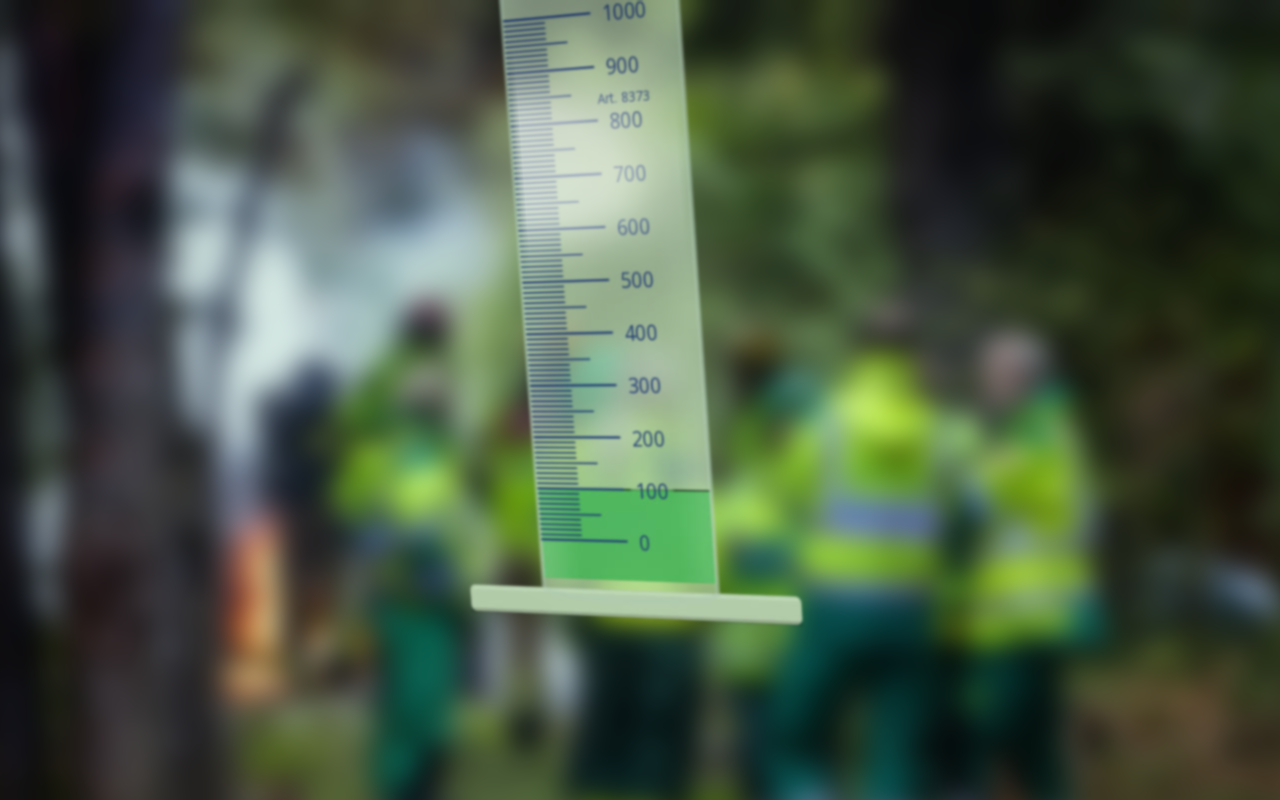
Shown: value=100 unit=mL
